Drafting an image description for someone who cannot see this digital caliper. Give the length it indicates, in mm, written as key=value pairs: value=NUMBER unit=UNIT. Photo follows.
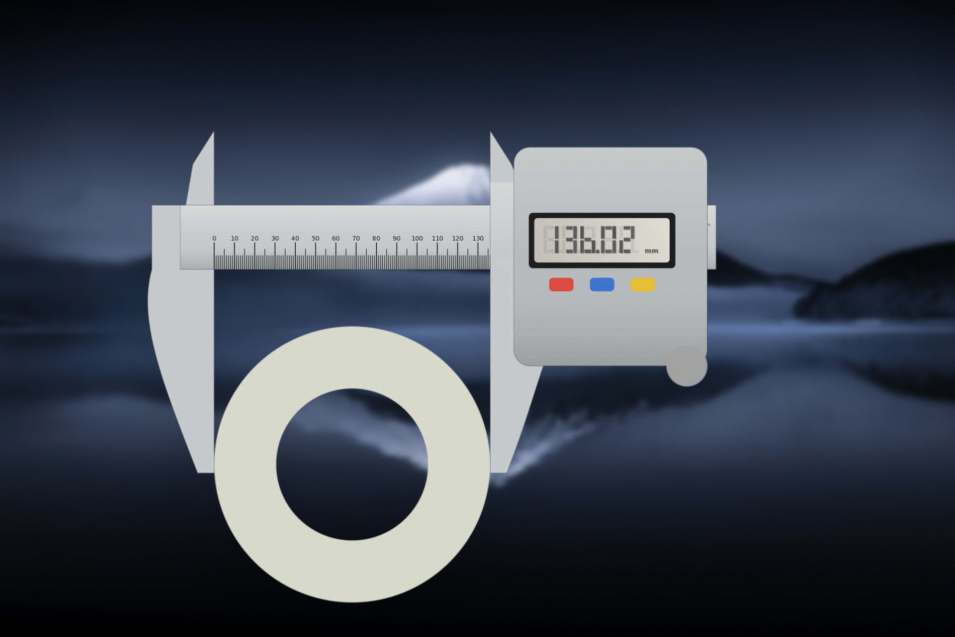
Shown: value=136.02 unit=mm
